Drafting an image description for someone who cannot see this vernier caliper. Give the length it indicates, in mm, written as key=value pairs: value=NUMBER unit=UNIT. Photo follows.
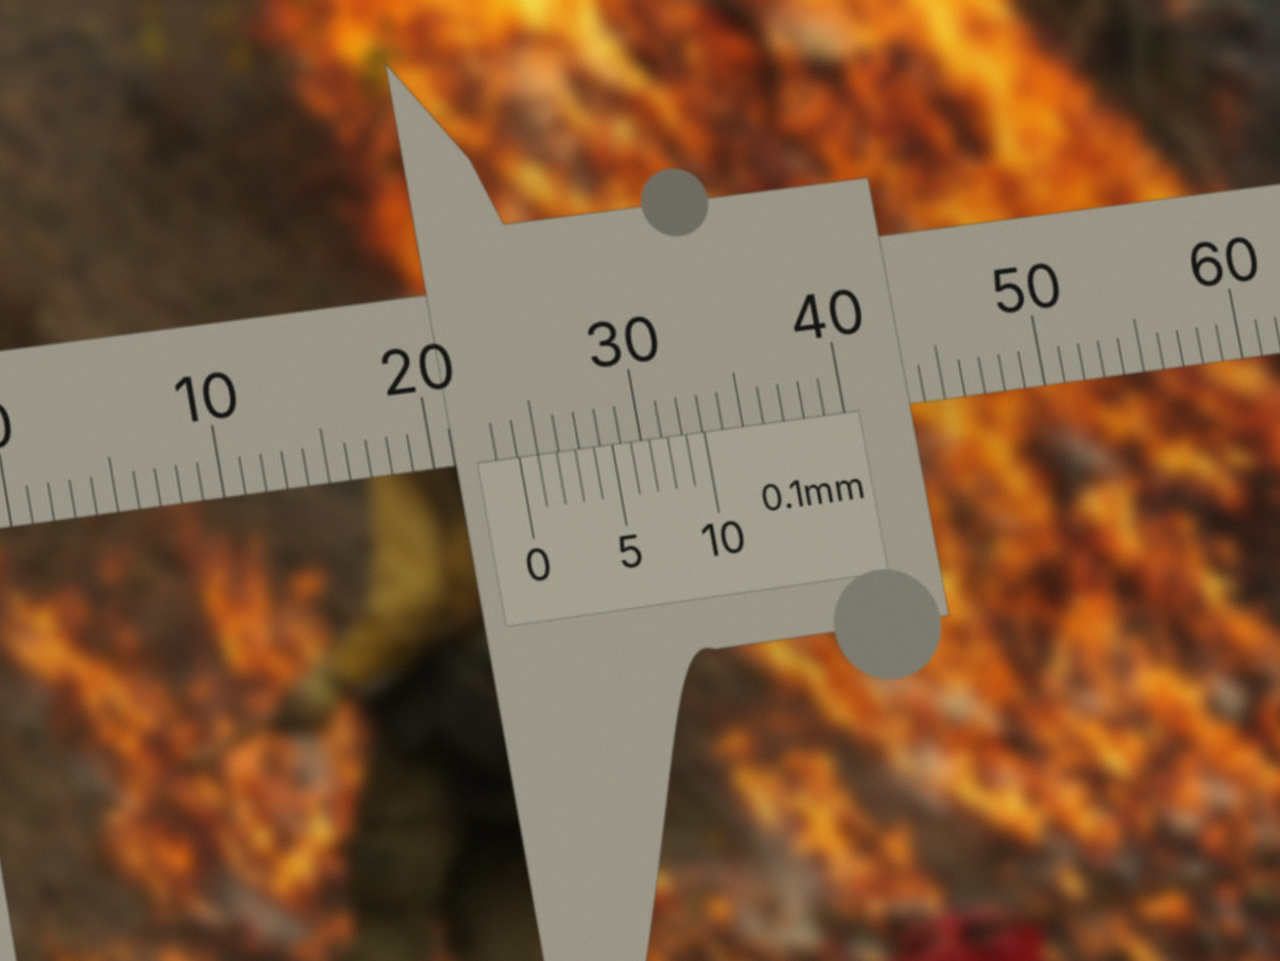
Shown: value=24.1 unit=mm
